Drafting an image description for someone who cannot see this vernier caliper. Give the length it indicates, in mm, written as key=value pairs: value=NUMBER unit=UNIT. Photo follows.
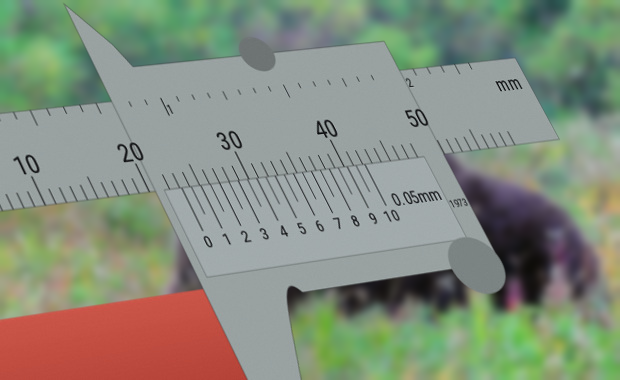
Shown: value=23.2 unit=mm
